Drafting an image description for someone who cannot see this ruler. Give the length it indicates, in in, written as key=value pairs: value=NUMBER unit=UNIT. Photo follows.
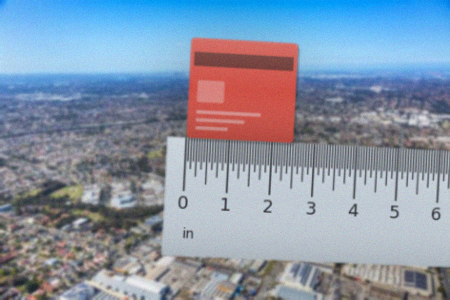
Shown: value=2.5 unit=in
